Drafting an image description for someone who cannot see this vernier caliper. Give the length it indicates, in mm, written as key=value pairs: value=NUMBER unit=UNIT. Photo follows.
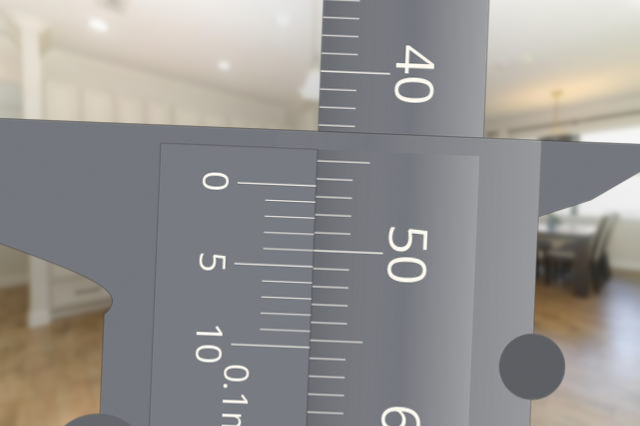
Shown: value=46.4 unit=mm
